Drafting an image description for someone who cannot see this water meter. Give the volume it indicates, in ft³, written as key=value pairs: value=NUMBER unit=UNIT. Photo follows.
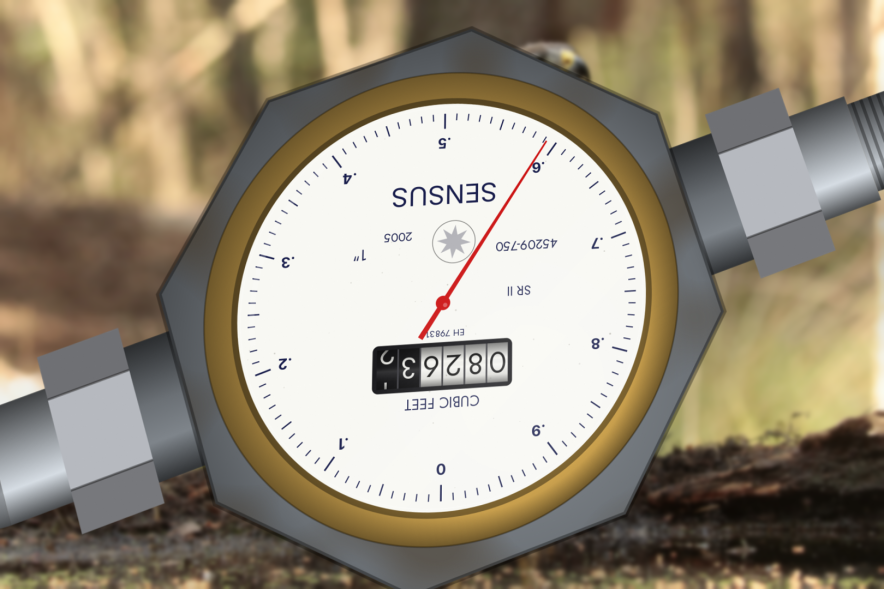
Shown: value=82631.59 unit=ft³
